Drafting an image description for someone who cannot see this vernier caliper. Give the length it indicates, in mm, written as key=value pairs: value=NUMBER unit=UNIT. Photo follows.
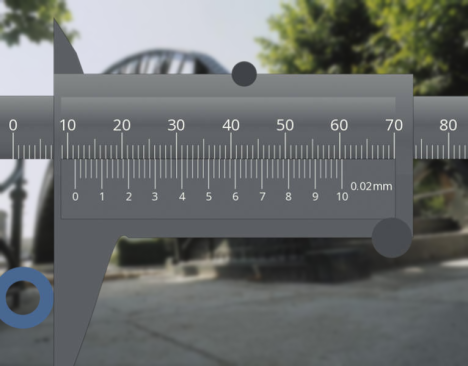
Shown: value=11.4 unit=mm
